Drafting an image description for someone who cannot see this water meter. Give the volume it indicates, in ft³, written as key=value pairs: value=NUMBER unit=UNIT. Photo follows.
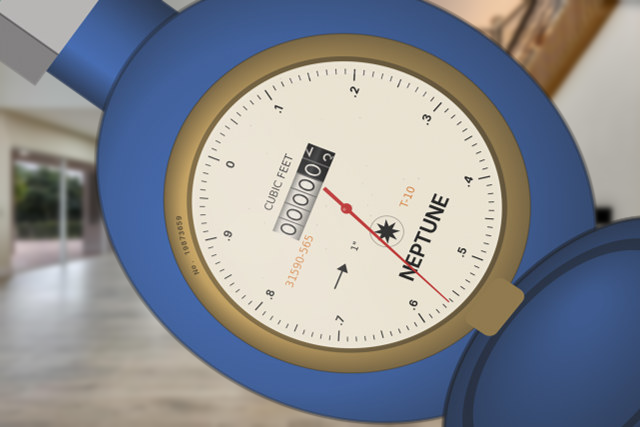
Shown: value=2.56 unit=ft³
